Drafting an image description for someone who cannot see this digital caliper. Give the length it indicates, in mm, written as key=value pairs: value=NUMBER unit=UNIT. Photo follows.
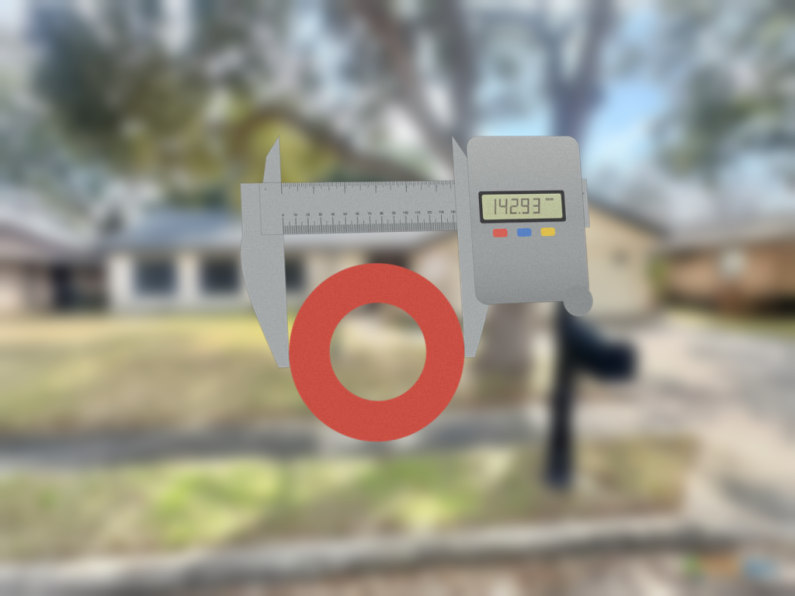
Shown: value=142.93 unit=mm
